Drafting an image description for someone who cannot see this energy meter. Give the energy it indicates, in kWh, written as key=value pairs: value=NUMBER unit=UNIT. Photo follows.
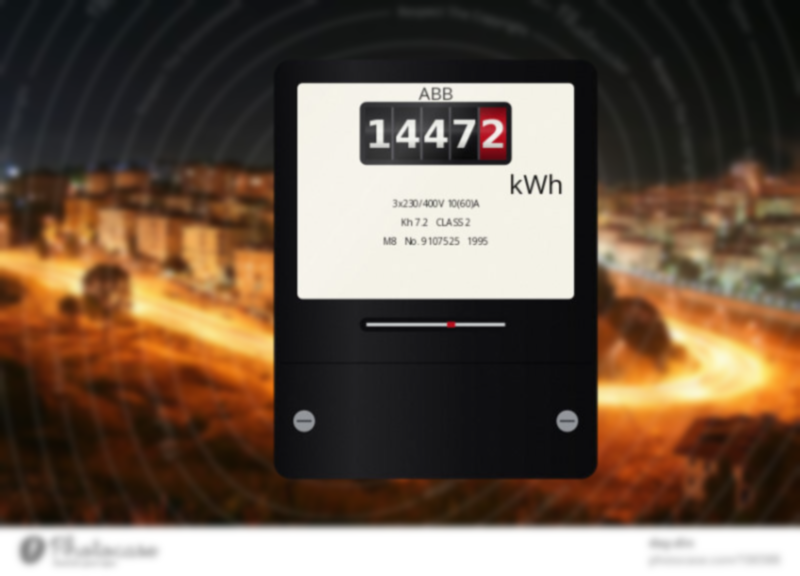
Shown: value=1447.2 unit=kWh
